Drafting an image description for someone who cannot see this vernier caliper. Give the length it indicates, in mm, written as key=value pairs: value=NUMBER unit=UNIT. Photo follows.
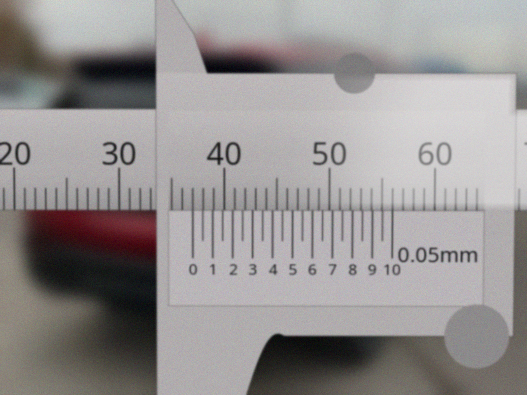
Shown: value=37.0 unit=mm
